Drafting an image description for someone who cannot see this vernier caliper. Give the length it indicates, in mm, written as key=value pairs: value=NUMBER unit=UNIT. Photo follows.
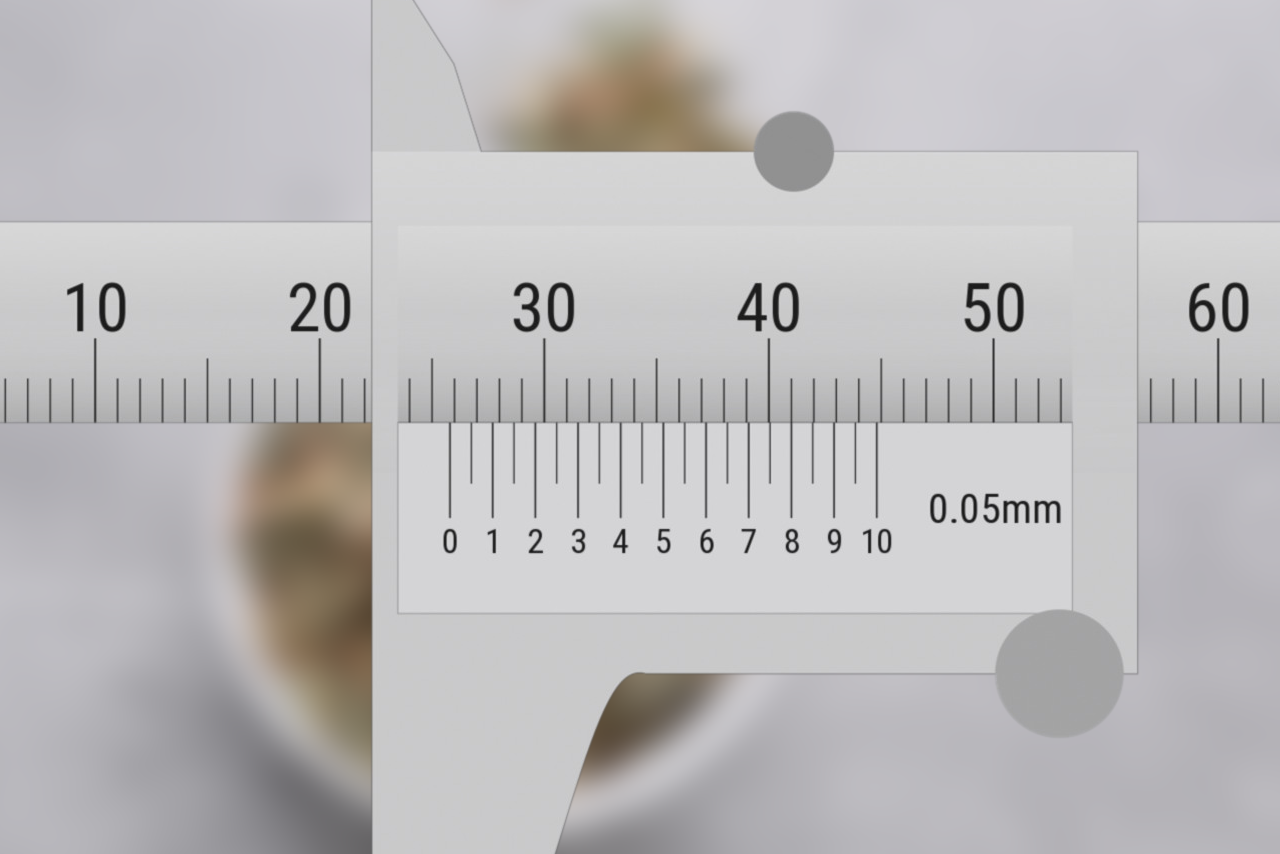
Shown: value=25.8 unit=mm
